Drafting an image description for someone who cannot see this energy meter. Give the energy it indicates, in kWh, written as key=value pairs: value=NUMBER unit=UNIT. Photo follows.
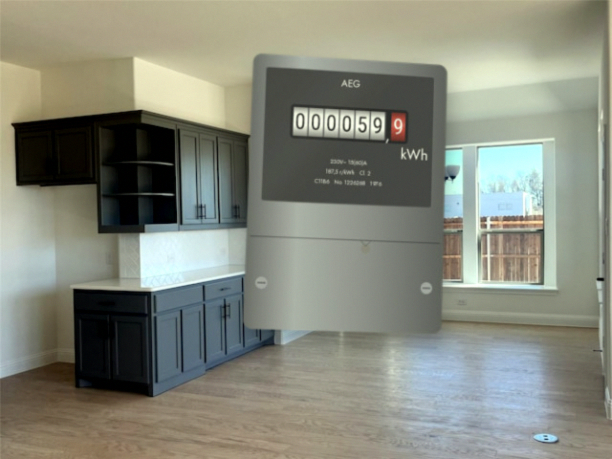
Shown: value=59.9 unit=kWh
